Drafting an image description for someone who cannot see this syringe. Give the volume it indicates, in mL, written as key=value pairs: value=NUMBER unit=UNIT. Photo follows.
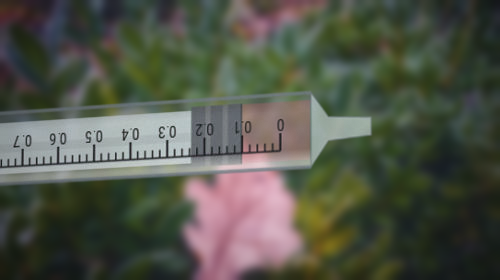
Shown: value=0.1 unit=mL
